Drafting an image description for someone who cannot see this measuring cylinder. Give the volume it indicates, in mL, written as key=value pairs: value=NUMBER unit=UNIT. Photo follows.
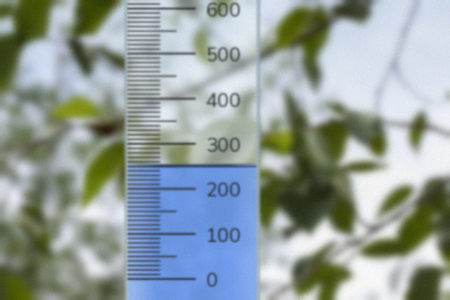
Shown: value=250 unit=mL
